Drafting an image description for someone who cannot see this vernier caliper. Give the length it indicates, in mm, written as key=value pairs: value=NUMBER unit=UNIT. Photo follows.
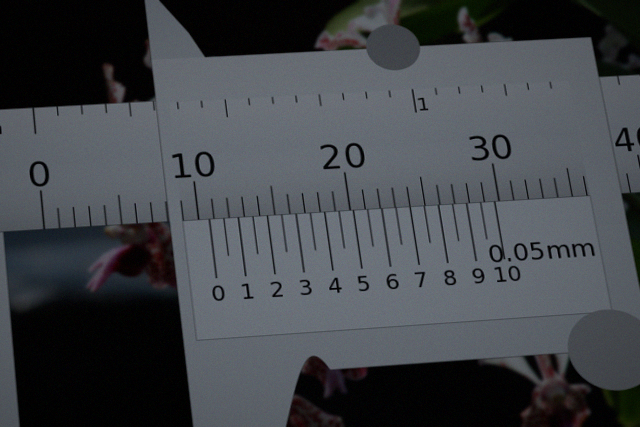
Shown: value=10.7 unit=mm
